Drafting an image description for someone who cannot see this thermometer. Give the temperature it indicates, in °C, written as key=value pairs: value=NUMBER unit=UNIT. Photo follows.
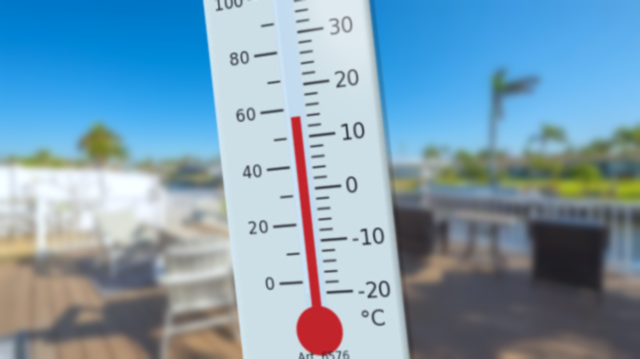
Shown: value=14 unit=°C
